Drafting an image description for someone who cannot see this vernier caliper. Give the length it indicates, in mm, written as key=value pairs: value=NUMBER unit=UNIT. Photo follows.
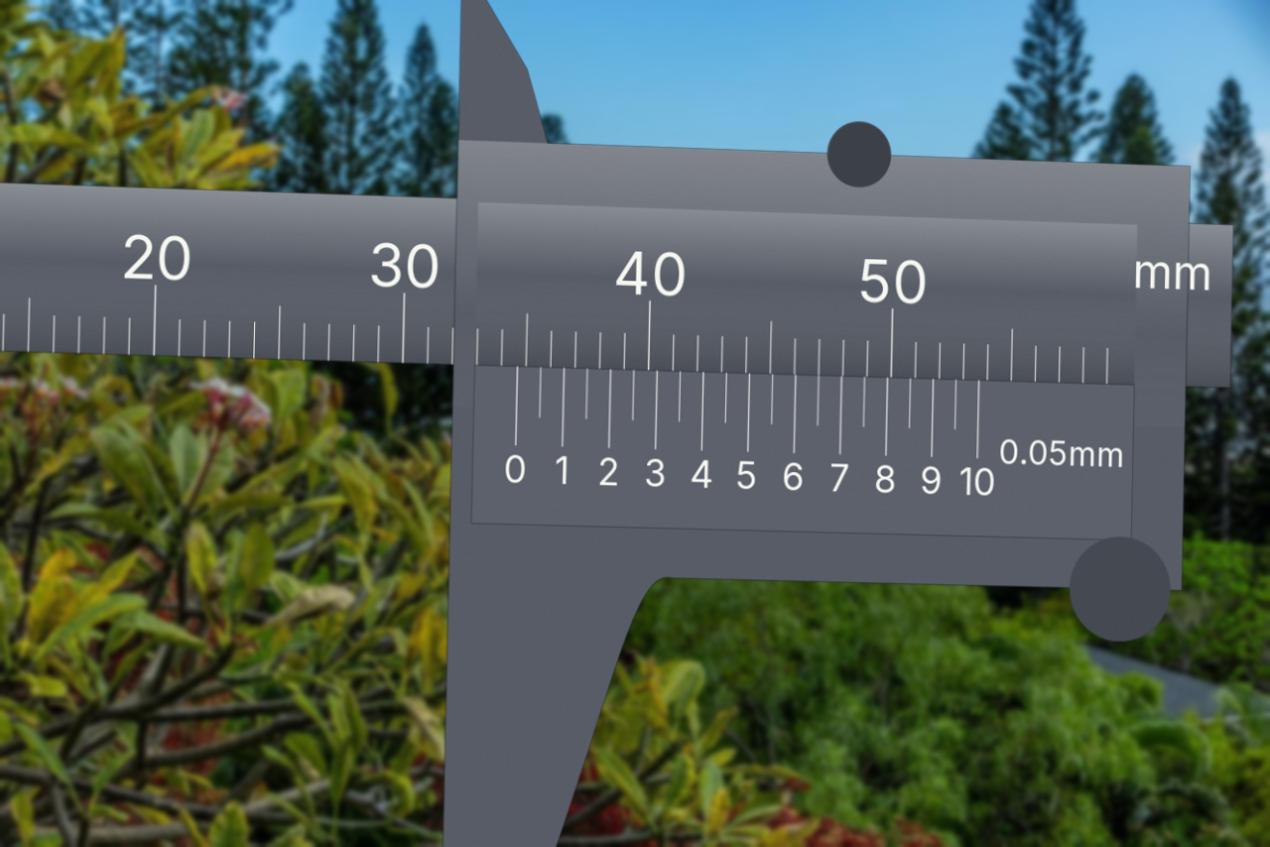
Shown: value=34.65 unit=mm
